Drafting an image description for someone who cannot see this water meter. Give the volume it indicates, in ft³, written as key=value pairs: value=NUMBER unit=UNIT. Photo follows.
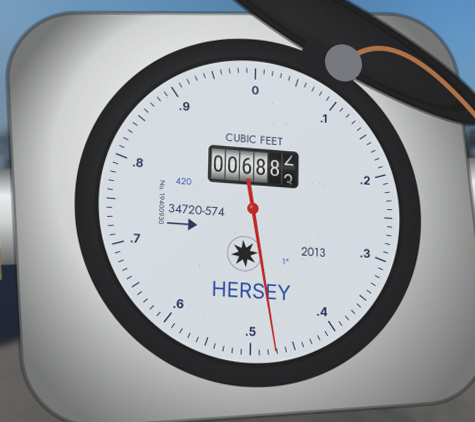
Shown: value=6882.47 unit=ft³
